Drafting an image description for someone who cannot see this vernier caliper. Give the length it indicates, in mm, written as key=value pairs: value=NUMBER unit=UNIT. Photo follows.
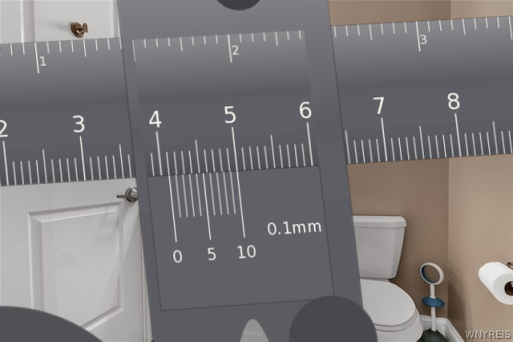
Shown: value=41.0 unit=mm
